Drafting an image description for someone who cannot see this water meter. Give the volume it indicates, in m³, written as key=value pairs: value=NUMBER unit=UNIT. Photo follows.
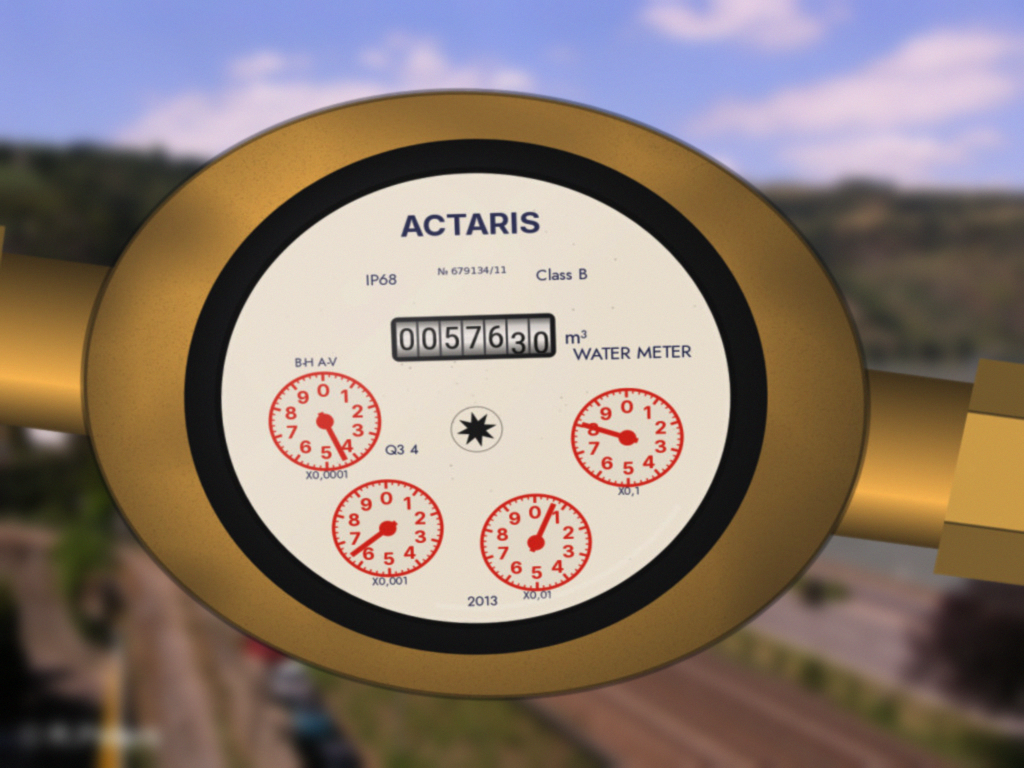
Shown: value=57629.8064 unit=m³
